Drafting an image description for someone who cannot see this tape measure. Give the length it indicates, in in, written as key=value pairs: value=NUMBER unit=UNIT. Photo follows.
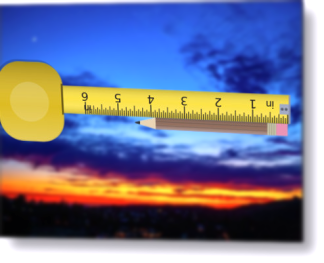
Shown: value=4.5 unit=in
